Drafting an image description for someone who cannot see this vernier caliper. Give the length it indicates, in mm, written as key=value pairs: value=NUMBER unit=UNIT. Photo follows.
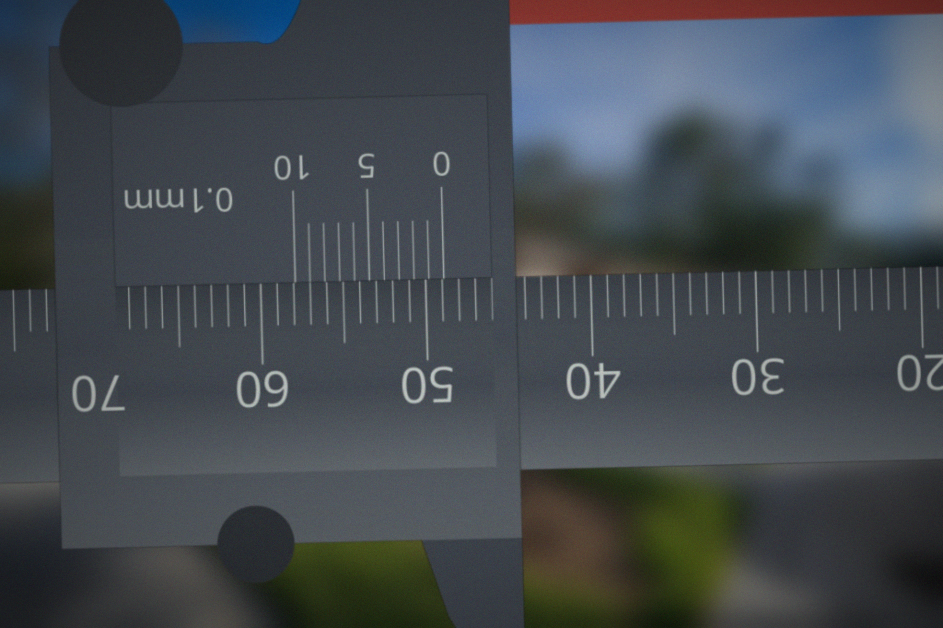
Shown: value=48.9 unit=mm
